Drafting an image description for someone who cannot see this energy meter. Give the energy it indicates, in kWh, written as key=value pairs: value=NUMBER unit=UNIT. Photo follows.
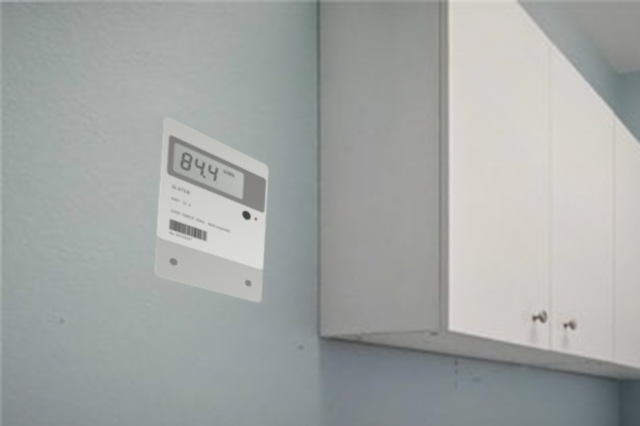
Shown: value=84.4 unit=kWh
